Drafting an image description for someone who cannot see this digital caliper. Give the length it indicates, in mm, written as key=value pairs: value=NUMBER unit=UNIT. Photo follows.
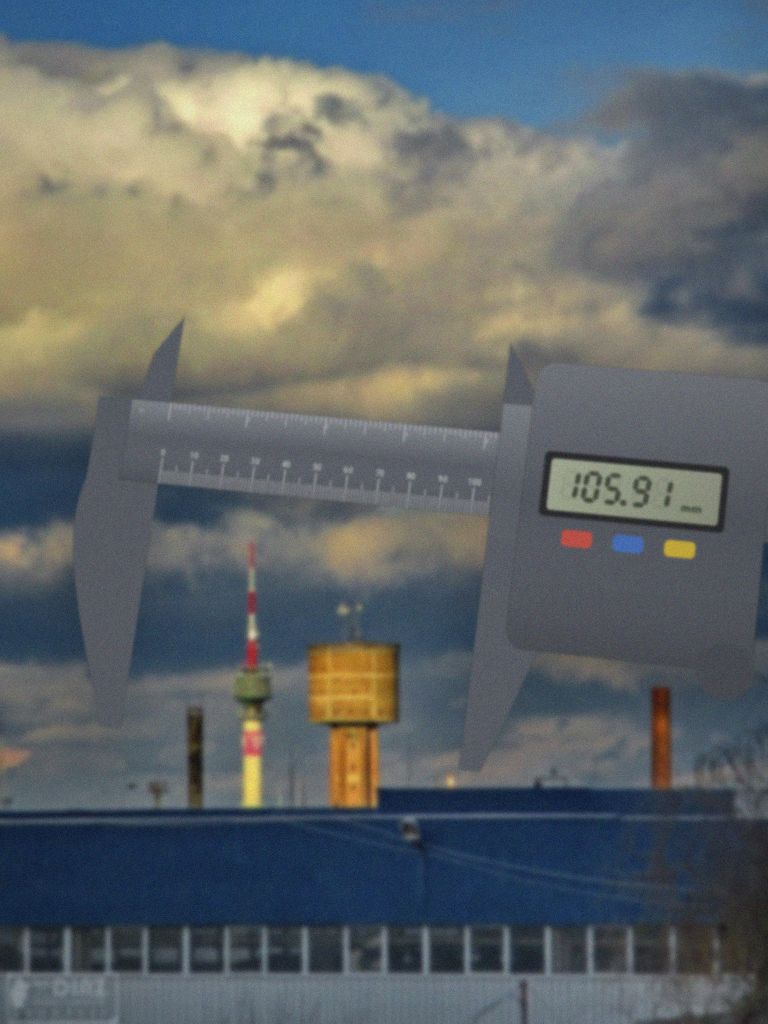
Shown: value=105.91 unit=mm
